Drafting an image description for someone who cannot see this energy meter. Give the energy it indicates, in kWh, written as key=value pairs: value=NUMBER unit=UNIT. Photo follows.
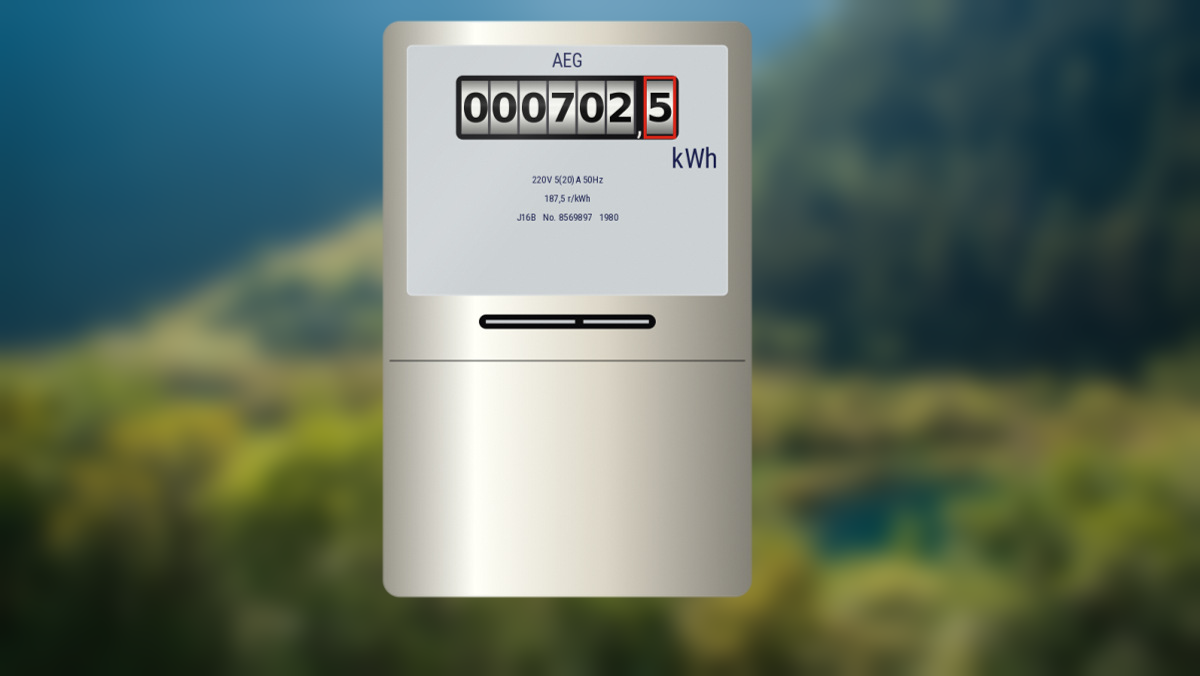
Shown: value=702.5 unit=kWh
